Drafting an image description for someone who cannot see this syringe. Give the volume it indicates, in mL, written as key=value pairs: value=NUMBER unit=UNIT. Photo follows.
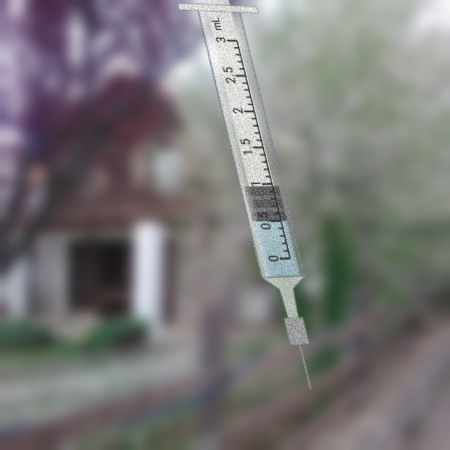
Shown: value=0.5 unit=mL
